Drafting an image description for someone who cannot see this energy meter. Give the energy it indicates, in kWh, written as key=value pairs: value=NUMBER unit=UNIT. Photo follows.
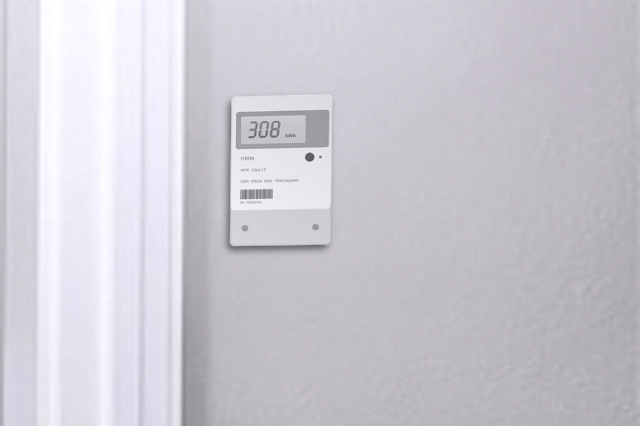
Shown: value=308 unit=kWh
